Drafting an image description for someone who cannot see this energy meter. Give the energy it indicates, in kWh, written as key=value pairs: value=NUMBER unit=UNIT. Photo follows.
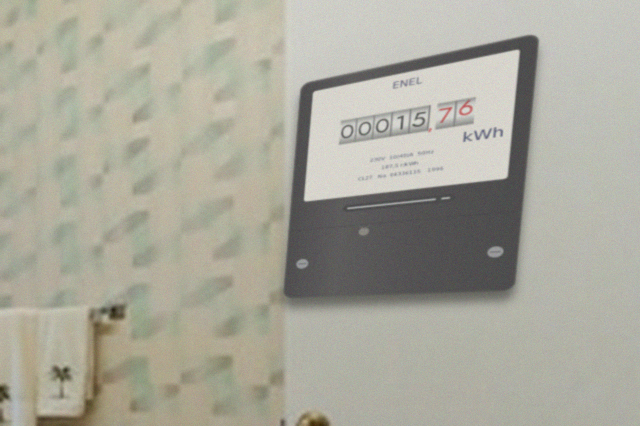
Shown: value=15.76 unit=kWh
